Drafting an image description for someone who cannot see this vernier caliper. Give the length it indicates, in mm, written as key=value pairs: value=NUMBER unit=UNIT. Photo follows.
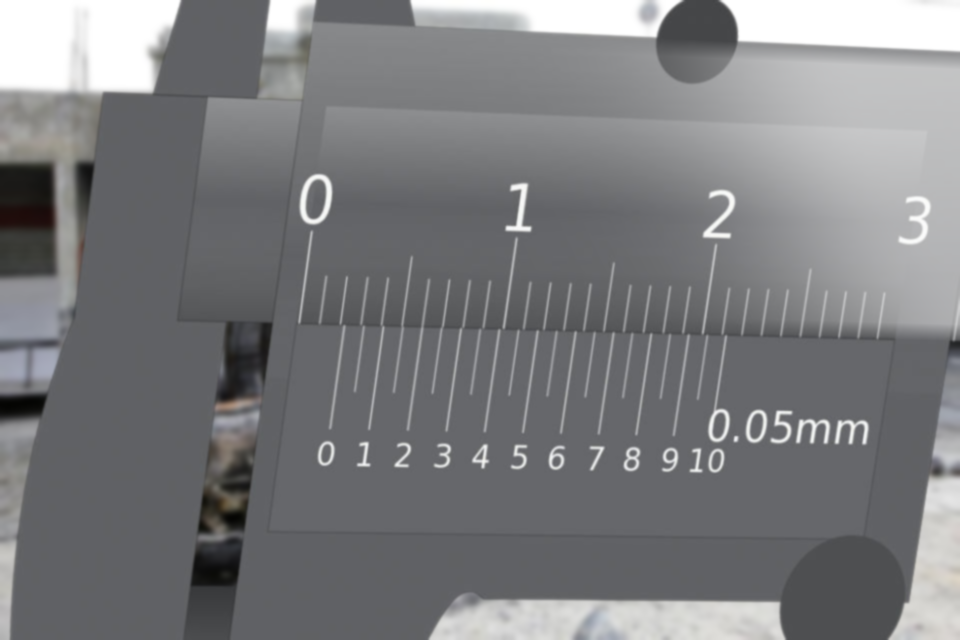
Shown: value=2.2 unit=mm
